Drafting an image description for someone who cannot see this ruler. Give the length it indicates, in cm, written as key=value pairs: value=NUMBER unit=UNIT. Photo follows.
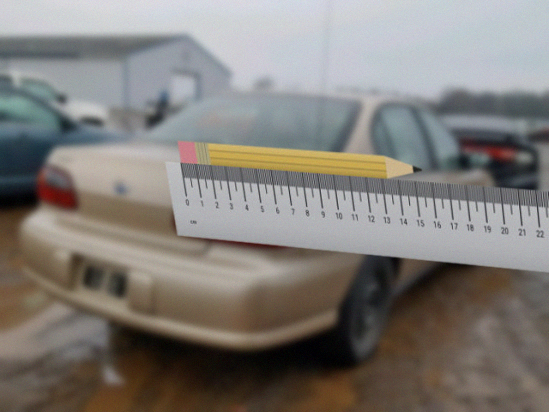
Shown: value=15.5 unit=cm
